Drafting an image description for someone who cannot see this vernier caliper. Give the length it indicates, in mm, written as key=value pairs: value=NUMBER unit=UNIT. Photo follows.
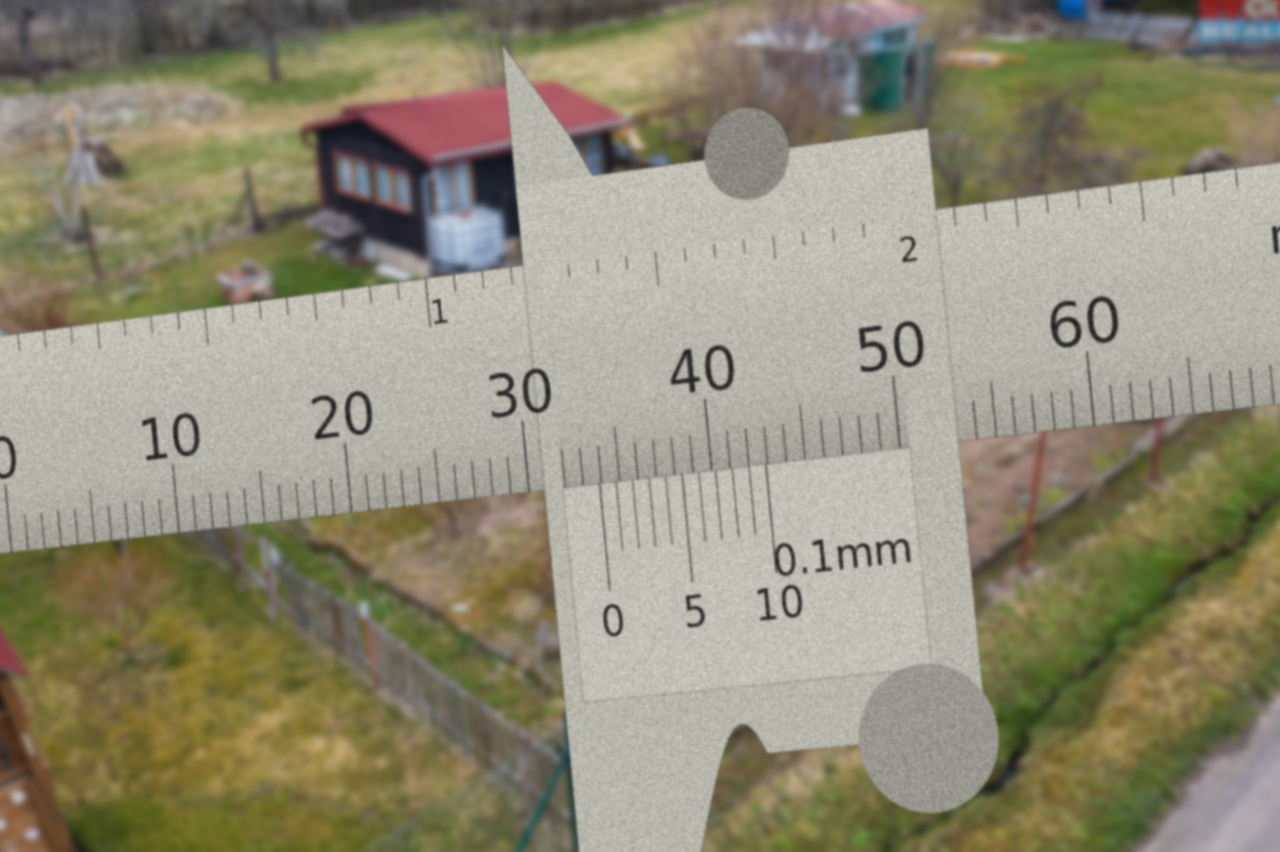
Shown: value=33.9 unit=mm
